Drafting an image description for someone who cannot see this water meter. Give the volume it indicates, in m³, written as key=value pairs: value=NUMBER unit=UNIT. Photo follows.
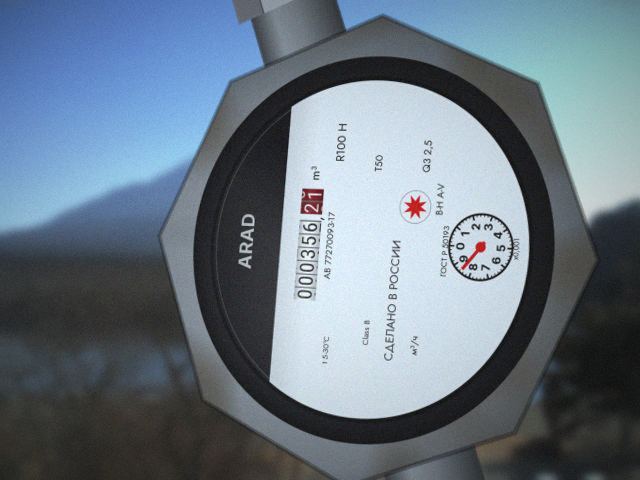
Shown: value=356.208 unit=m³
